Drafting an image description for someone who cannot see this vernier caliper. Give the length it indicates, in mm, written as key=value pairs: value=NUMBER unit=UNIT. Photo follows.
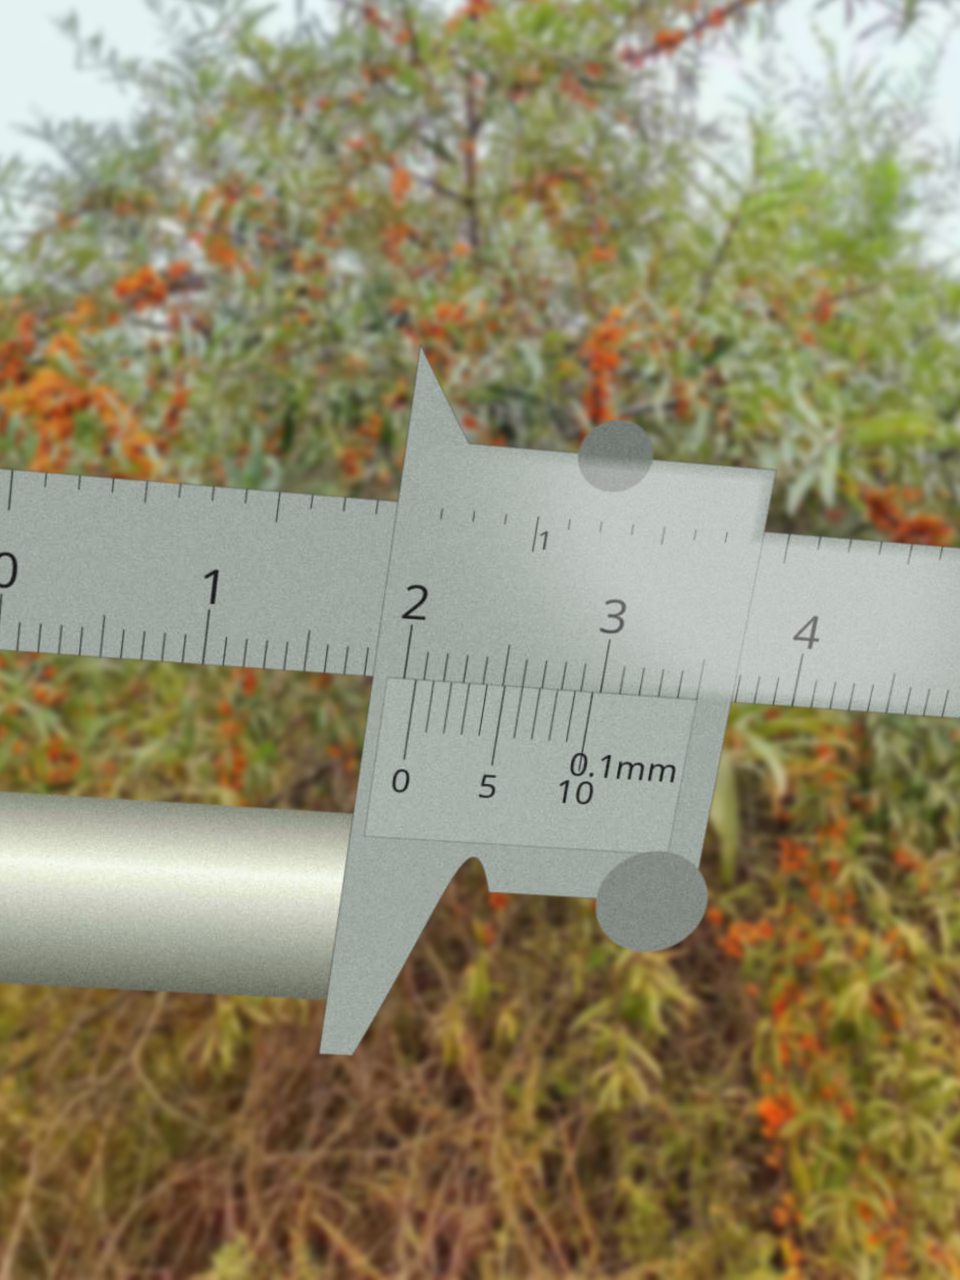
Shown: value=20.6 unit=mm
